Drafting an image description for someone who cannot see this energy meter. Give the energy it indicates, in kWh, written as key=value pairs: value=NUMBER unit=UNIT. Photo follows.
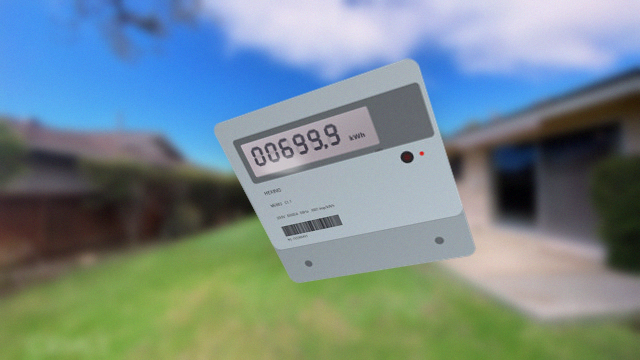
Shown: value=699.9 unit=kWh
